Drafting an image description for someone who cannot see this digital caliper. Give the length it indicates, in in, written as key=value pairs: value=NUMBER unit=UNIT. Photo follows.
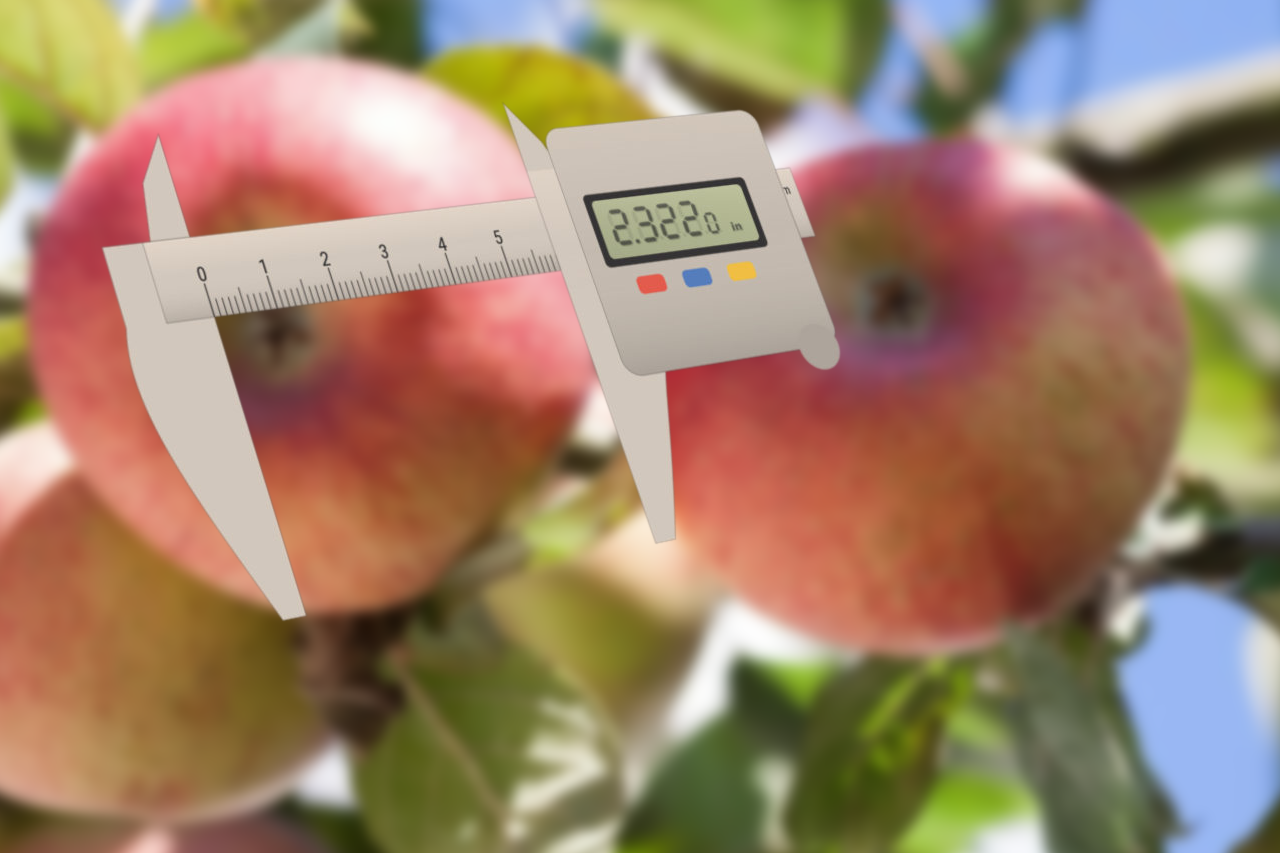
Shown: value=2.3220 unit=in
